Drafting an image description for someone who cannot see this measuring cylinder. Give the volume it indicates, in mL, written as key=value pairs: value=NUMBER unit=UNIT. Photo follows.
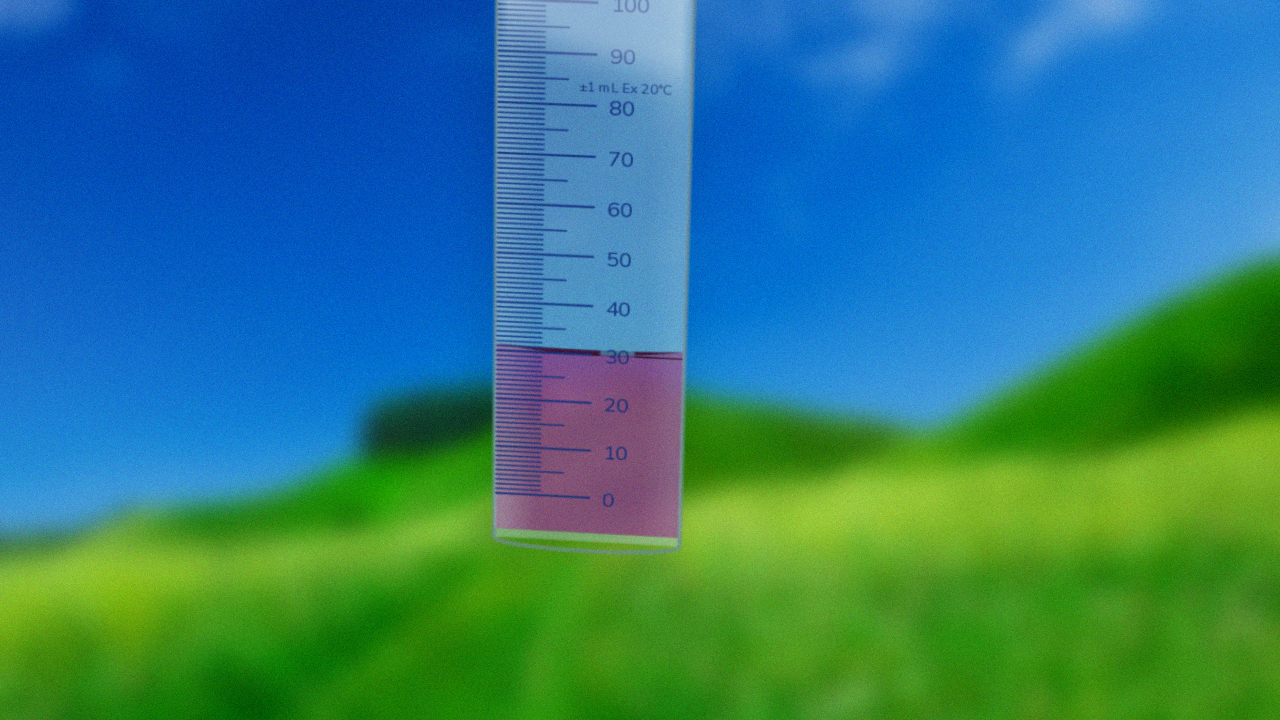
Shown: value=30 unit=mL
